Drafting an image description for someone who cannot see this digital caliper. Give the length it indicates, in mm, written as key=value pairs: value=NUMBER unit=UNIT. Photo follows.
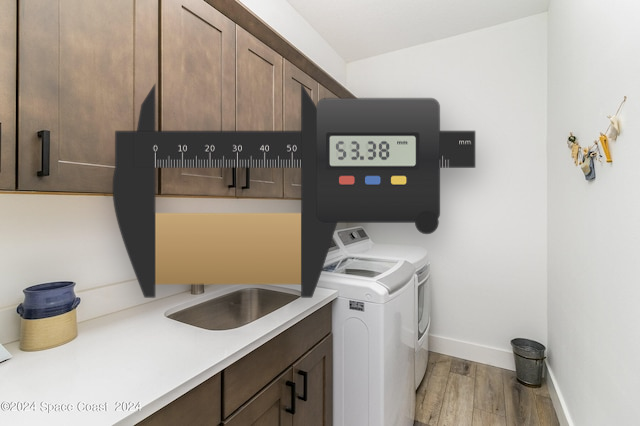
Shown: value=53.38 unit=mm
